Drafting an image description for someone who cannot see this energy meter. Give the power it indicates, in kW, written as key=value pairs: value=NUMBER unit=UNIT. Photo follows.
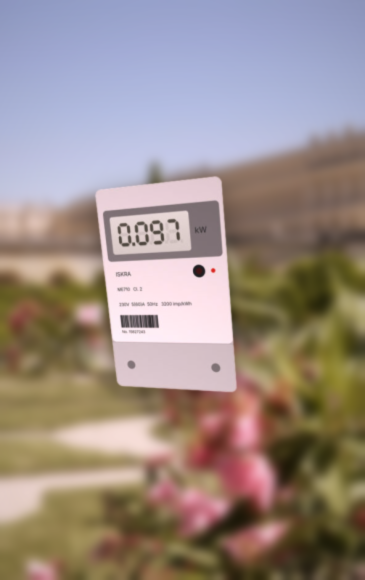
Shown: value=0.097 unit=kW
